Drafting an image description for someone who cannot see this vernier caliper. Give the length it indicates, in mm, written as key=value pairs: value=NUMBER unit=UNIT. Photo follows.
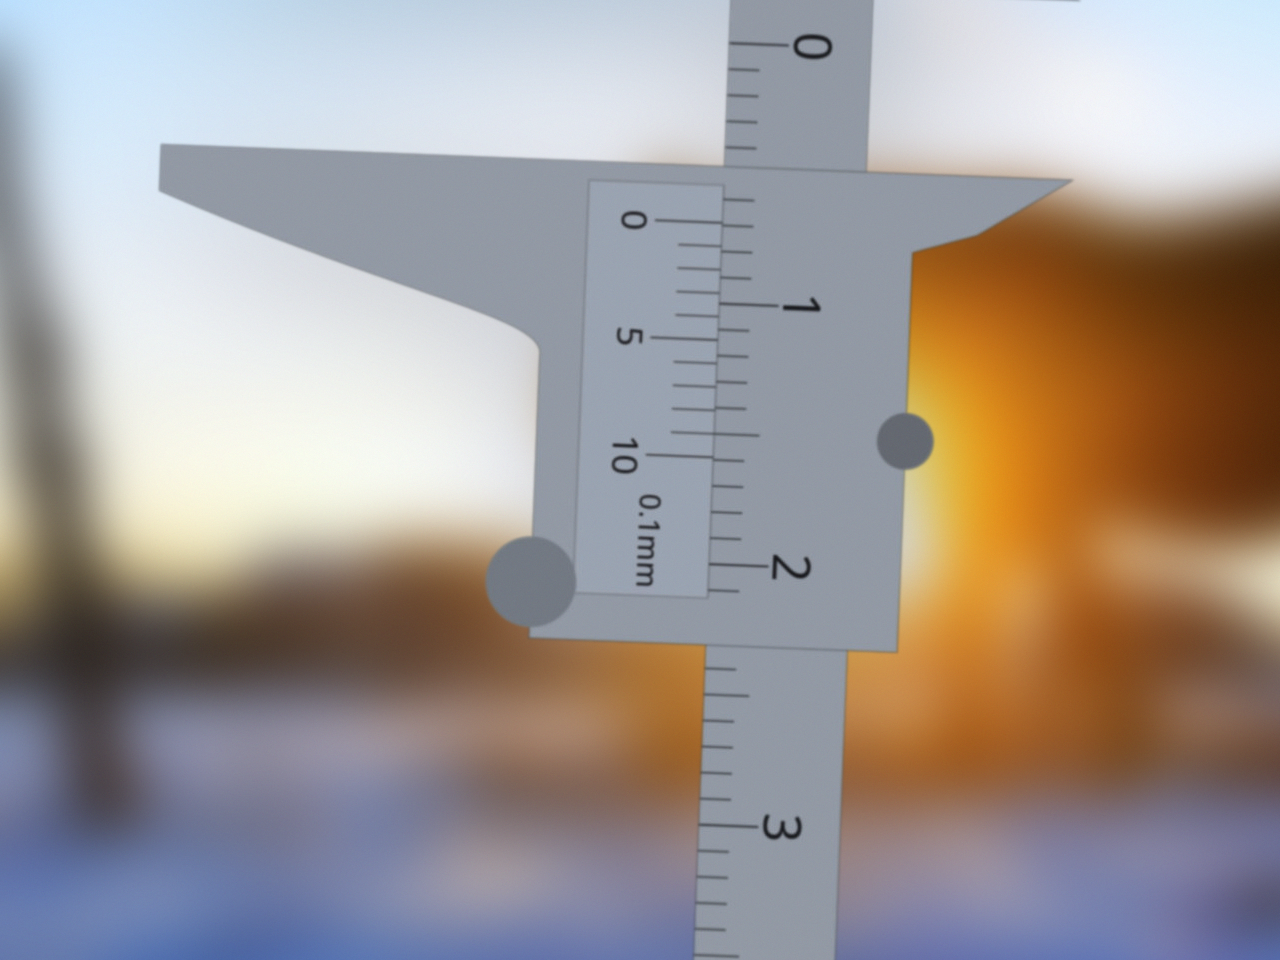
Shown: value=6.9 unit=mm
